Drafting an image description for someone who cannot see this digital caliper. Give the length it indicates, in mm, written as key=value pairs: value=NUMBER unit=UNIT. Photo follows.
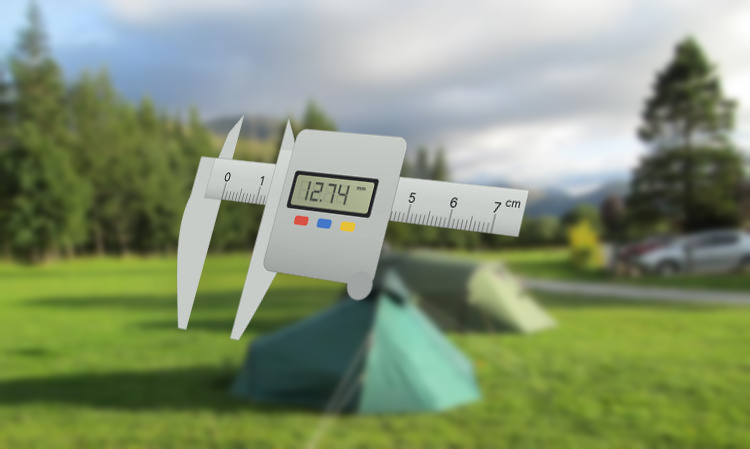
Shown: value=12.74 unit=mm
